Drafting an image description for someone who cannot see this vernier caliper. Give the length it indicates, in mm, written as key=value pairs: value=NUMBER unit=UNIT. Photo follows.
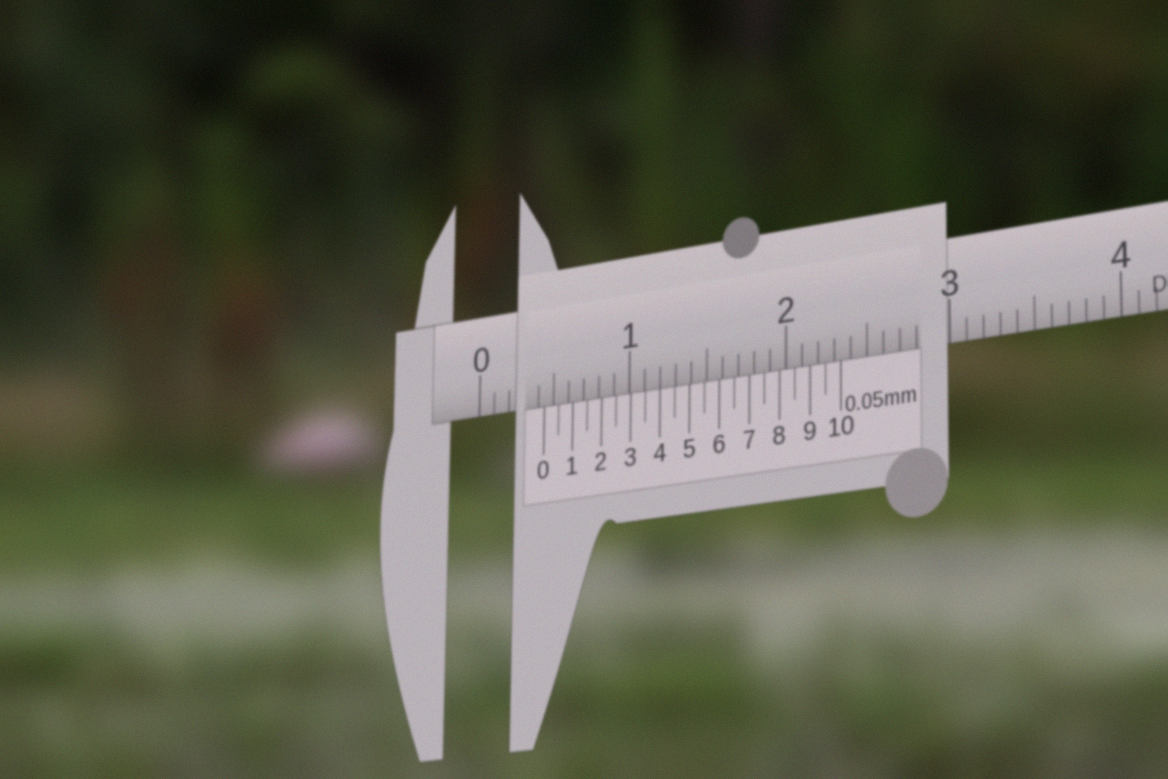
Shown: value=4.4 unit=mm
